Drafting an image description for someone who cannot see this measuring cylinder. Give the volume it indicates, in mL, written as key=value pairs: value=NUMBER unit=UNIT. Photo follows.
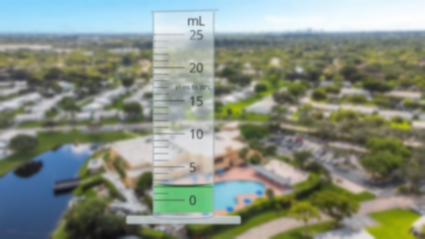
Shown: value=2 unit=mL
